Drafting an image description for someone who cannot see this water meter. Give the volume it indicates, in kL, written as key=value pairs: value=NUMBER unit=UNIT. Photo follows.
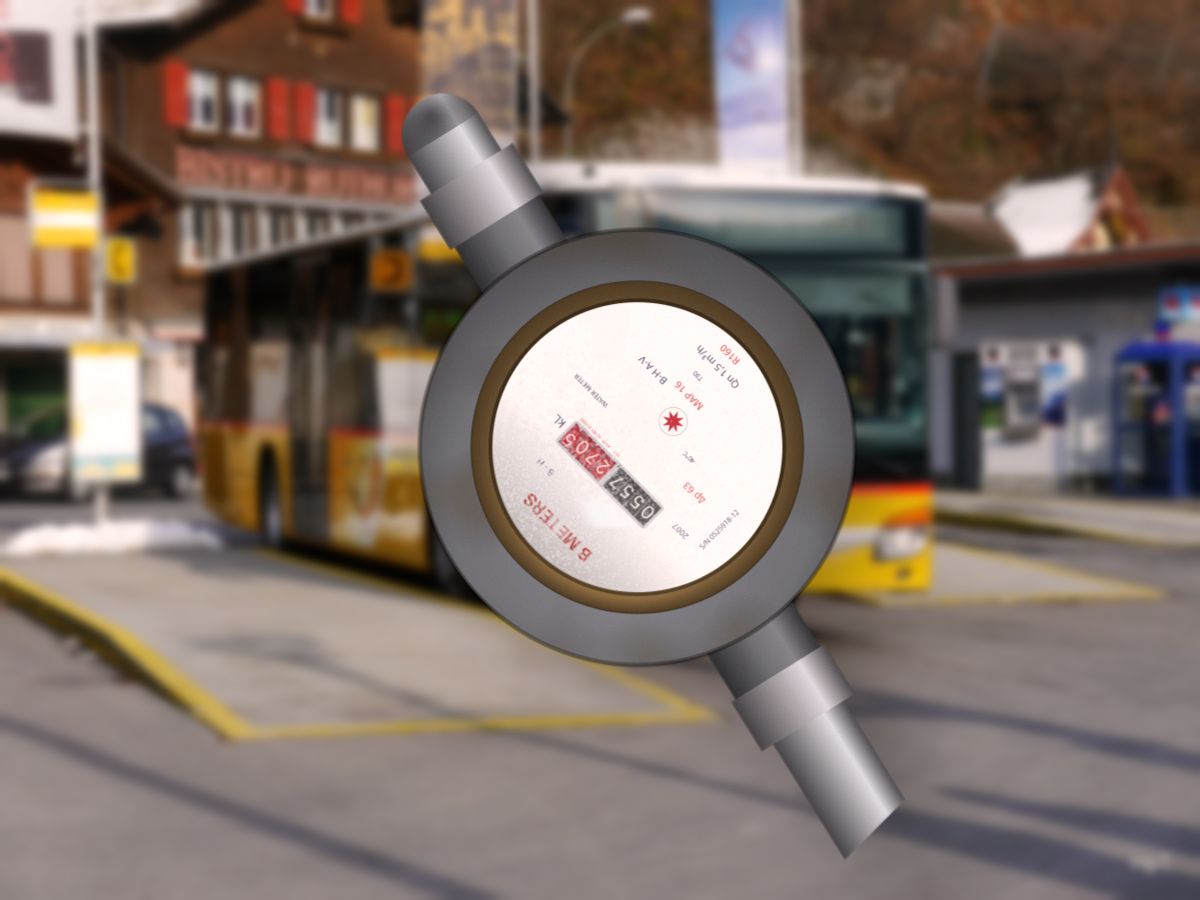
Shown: value=557.2705 unit=kL
